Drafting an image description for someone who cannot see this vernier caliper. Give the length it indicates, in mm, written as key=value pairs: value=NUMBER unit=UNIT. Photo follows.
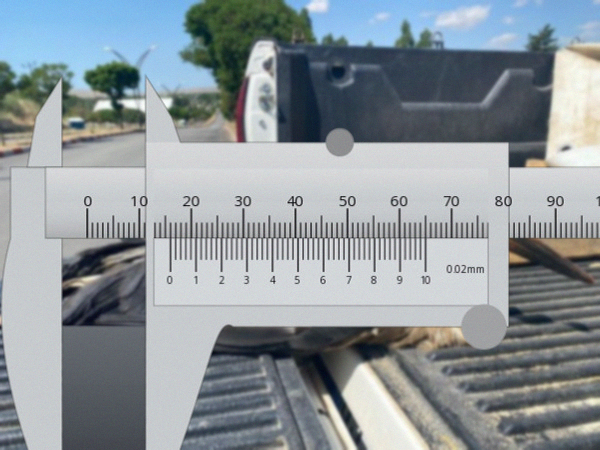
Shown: value=16.0 unit=mm
